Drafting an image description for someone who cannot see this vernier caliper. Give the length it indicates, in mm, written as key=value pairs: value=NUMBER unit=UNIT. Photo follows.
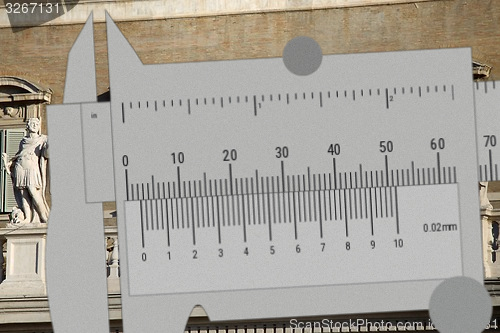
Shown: value=2.5 unit=mm
